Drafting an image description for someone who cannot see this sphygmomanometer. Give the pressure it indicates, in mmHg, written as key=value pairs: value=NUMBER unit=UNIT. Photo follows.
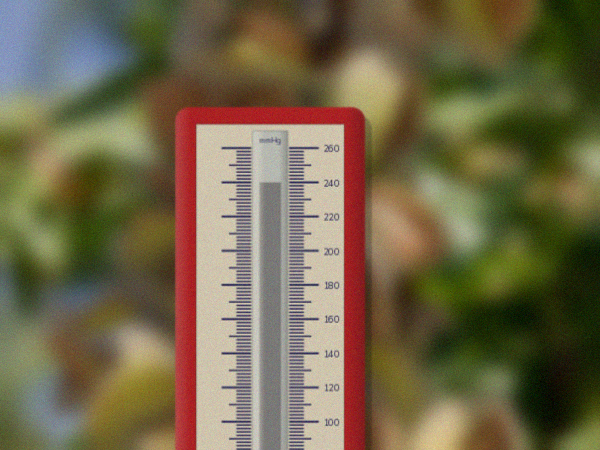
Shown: value=240 unit=mmHg
